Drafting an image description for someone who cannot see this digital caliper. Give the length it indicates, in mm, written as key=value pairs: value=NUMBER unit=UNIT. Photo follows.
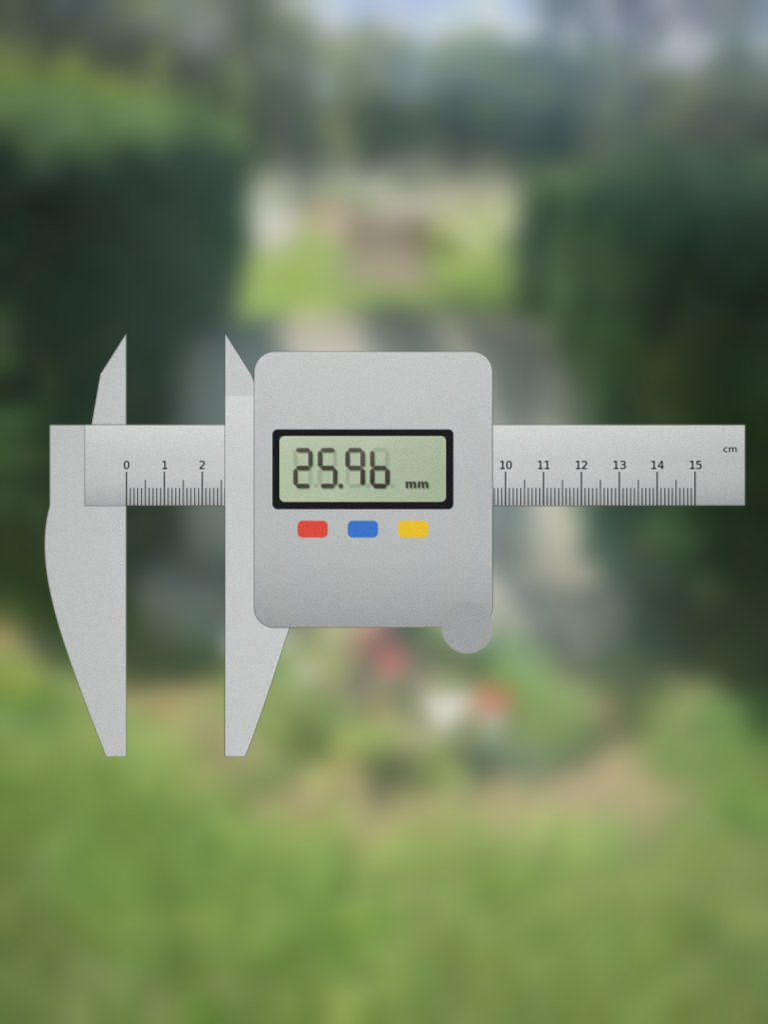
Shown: value=25.96 unit=mm
